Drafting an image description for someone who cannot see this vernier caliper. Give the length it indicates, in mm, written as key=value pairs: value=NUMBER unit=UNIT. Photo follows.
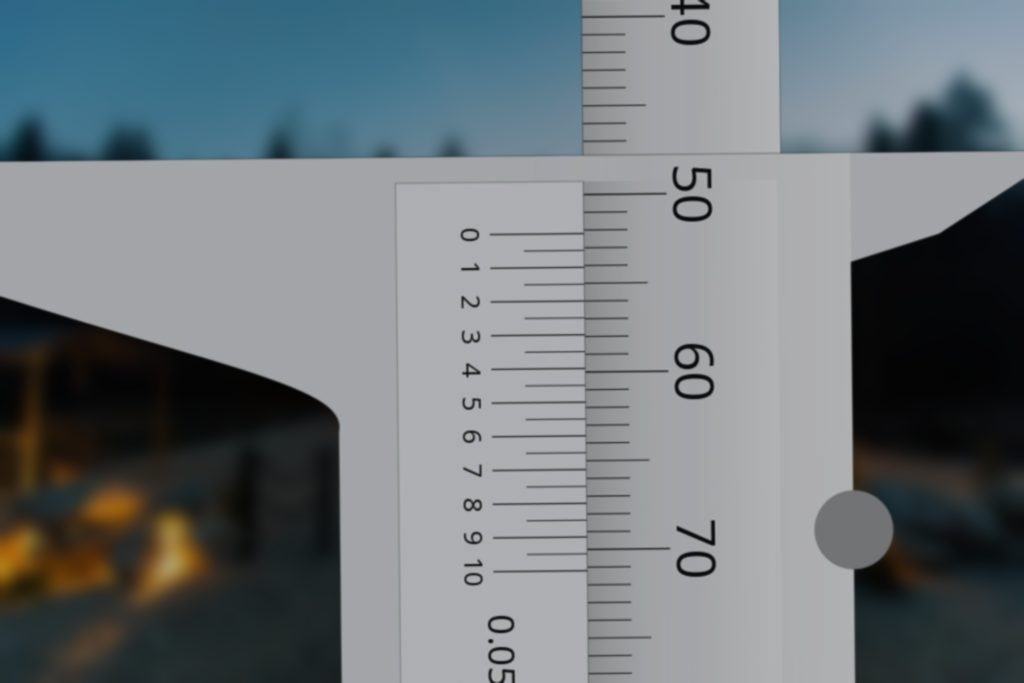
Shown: value=52.2 unit=mm
